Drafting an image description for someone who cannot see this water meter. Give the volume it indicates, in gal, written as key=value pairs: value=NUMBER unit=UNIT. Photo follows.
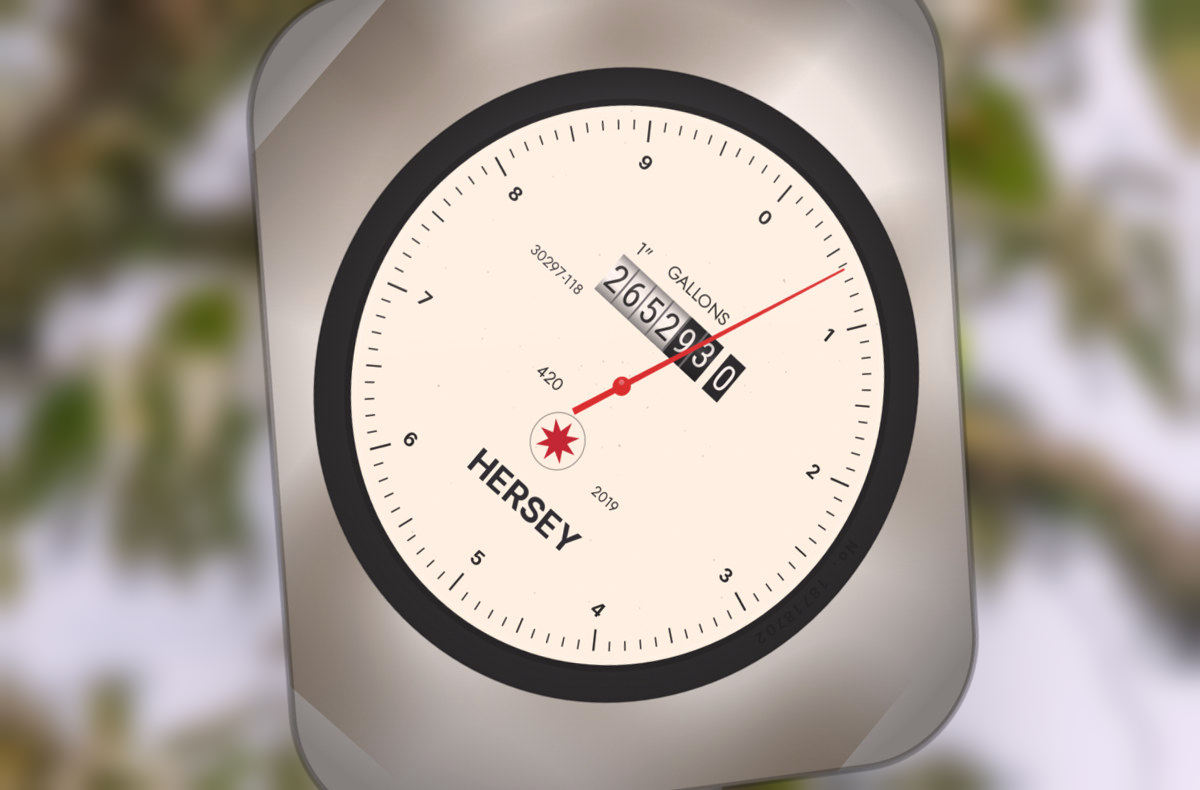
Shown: value=2652930.6 unit=gal
